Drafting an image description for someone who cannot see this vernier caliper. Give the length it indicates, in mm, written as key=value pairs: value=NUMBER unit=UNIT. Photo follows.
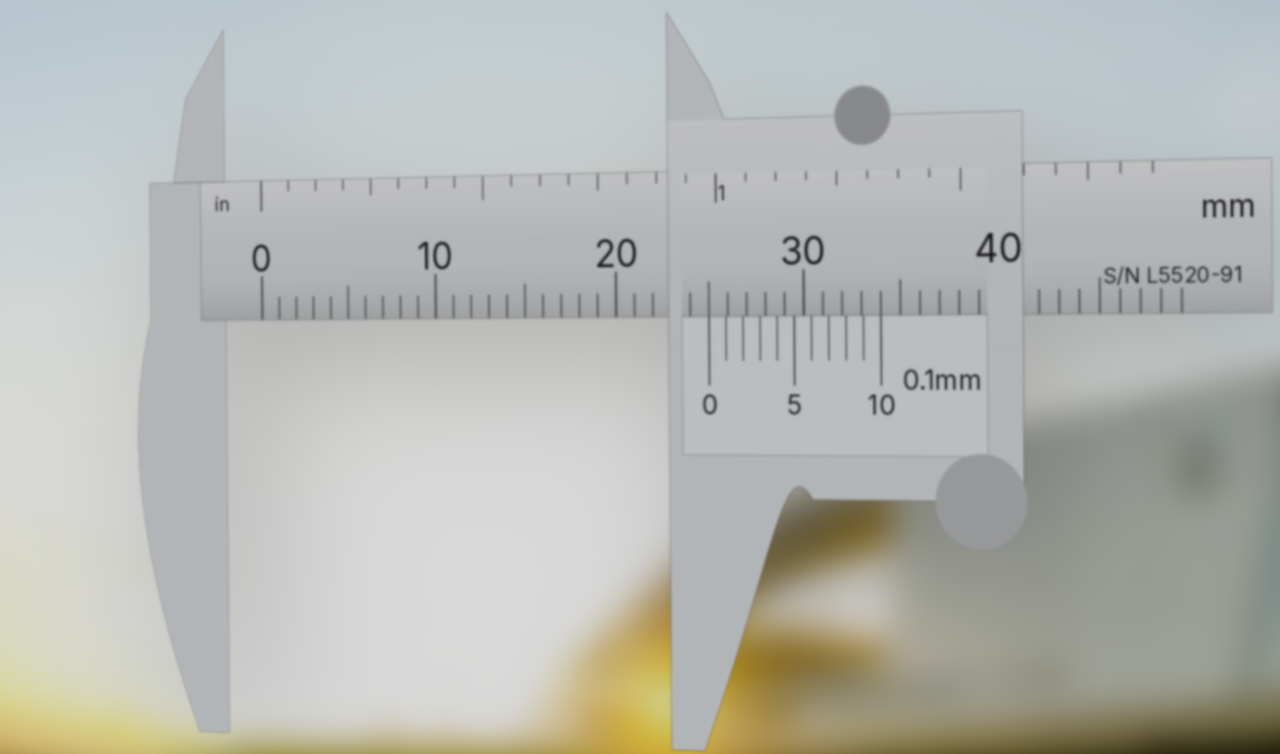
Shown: value=25.0 unit=mm
